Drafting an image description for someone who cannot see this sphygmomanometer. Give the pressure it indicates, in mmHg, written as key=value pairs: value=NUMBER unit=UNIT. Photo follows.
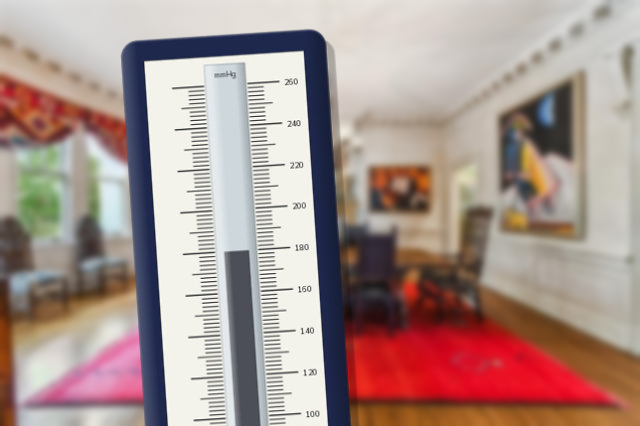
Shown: value=180 unit=mmHg
